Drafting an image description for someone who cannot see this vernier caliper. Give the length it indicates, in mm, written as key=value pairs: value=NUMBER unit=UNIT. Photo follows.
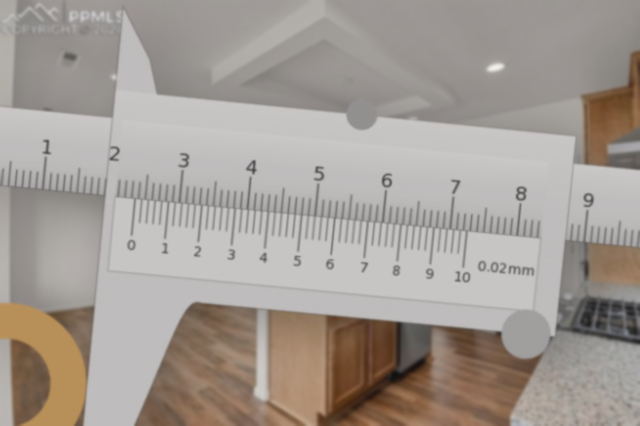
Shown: value=23.5 unit=mm
